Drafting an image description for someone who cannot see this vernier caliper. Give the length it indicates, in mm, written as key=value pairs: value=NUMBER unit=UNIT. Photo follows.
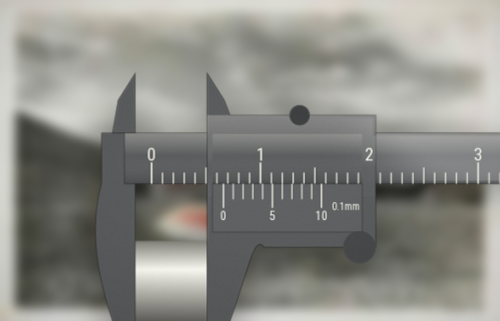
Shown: value=6.6 unit=mm
